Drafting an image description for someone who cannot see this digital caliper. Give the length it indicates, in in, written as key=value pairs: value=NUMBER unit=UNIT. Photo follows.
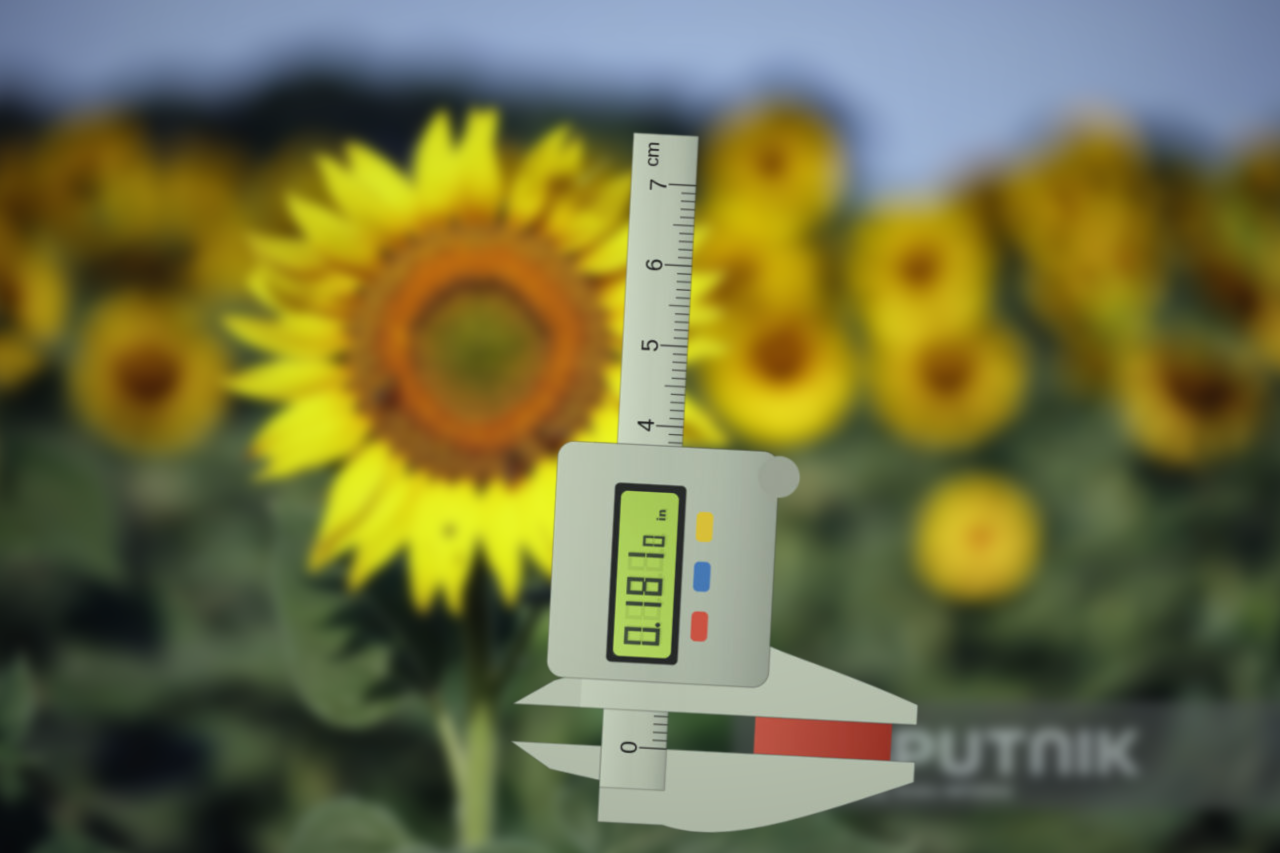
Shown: value=0.1810 unit=in
